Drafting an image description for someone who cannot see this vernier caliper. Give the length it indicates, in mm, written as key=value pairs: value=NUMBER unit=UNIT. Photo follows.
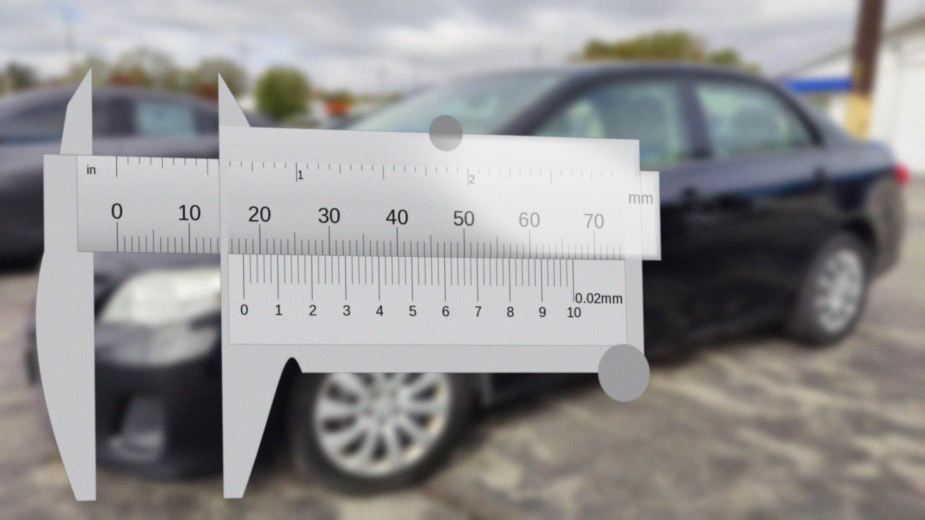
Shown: value=17.6 unit=mm
